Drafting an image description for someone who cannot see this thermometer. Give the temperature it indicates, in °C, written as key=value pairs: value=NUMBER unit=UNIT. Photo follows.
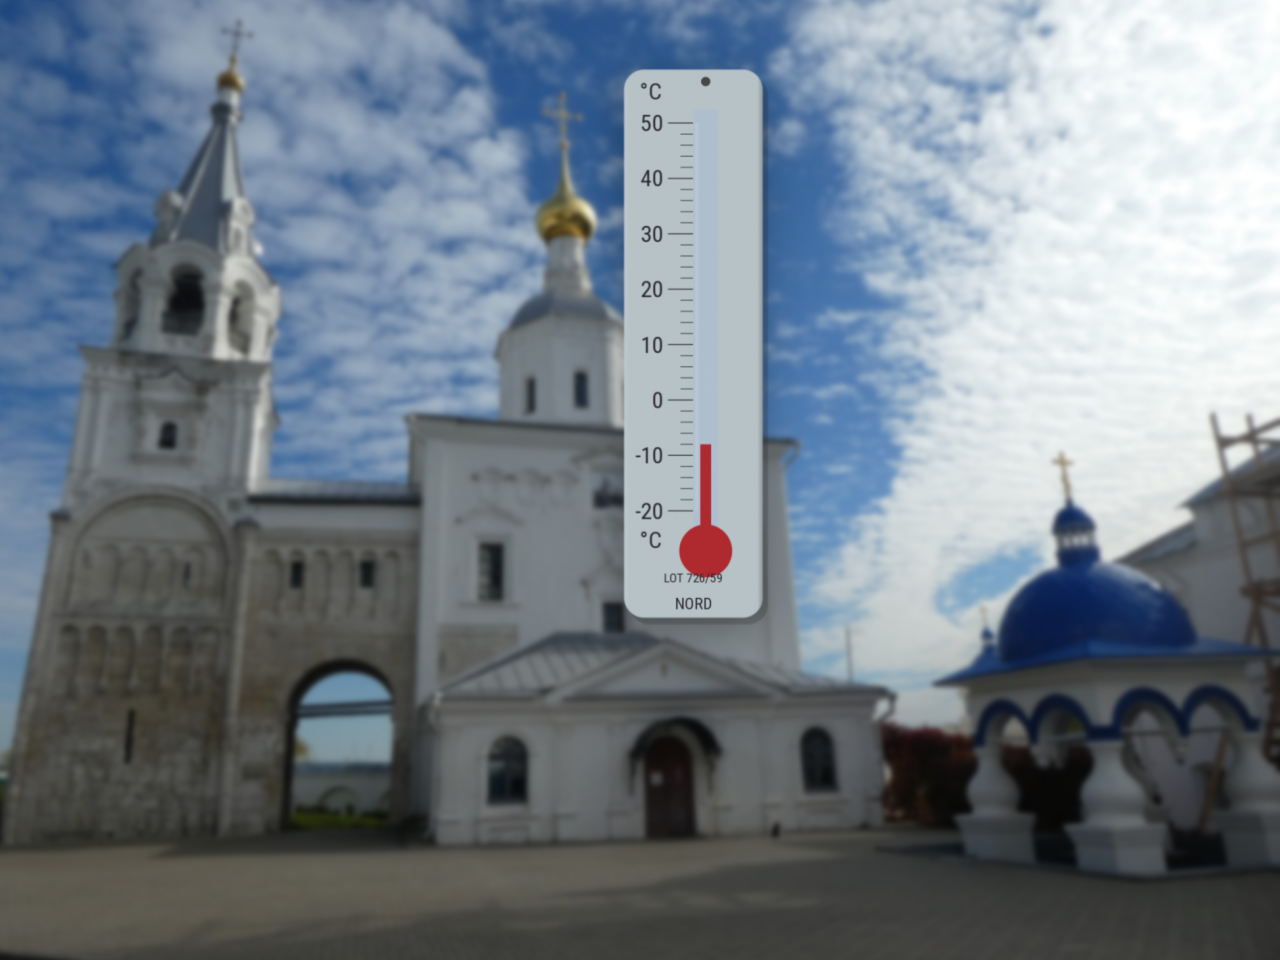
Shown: value=-8 unit=°C
